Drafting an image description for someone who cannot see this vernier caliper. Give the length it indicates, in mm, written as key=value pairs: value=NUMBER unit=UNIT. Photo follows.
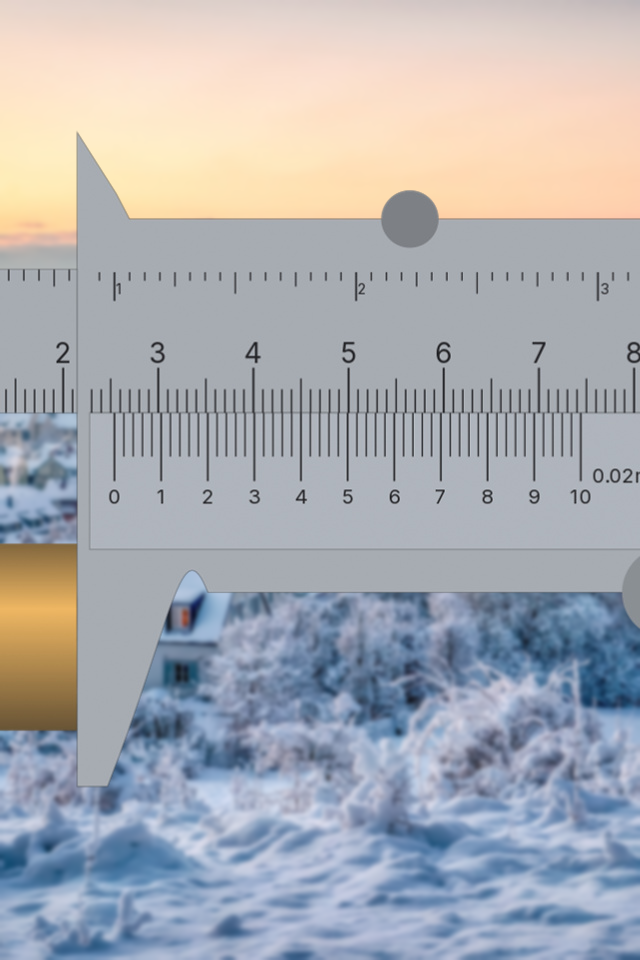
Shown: value=25.4 unit=mm
